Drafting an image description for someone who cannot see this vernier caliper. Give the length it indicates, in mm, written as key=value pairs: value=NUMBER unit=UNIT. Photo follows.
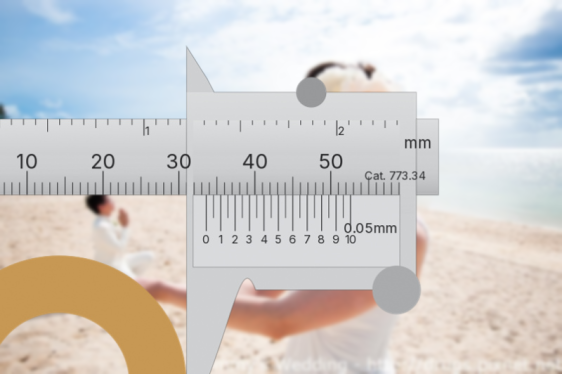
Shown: value=33.6 unit=mm
